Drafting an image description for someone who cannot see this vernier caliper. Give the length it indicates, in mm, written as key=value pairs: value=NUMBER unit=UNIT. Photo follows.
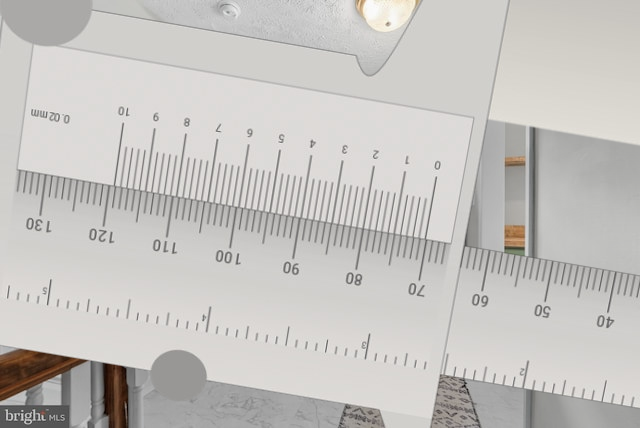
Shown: value=70.2 unit=mm
